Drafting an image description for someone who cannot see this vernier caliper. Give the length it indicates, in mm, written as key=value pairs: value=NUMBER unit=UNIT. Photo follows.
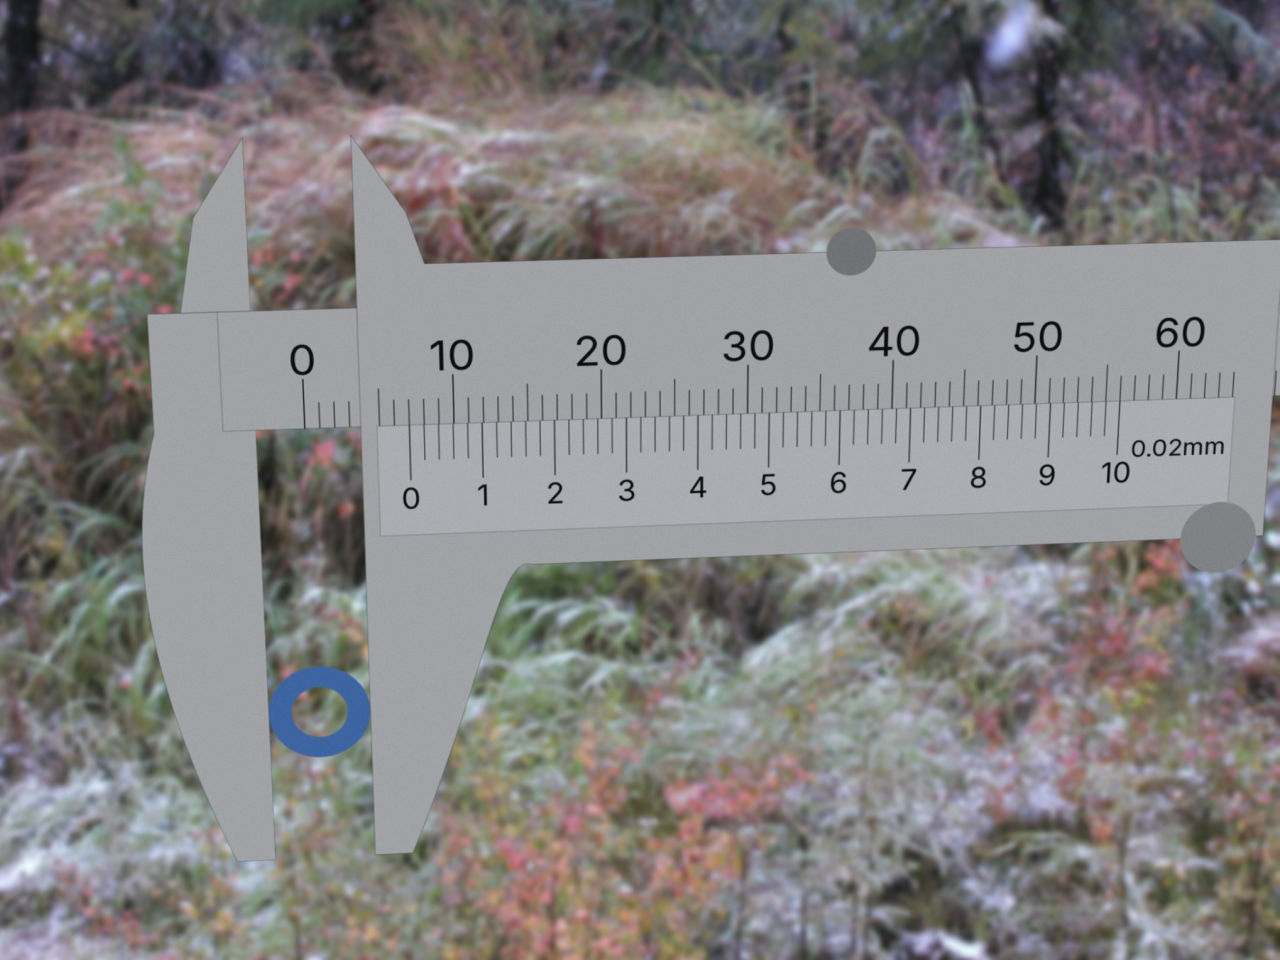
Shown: value=7.0 unit=mm
